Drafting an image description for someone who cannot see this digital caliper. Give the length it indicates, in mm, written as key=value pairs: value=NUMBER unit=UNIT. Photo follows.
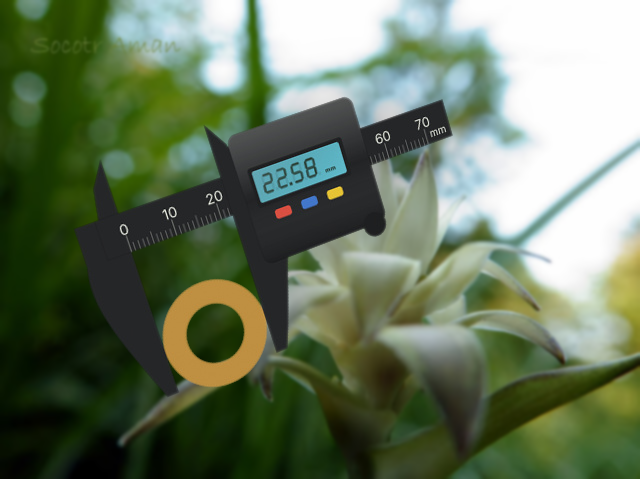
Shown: value=22.58 unit=mm
